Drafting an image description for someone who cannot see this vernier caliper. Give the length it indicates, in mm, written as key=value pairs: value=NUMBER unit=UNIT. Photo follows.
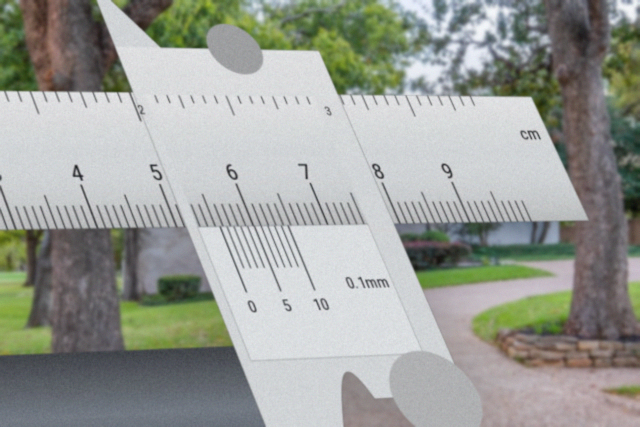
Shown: value=55.6 unit=mm
